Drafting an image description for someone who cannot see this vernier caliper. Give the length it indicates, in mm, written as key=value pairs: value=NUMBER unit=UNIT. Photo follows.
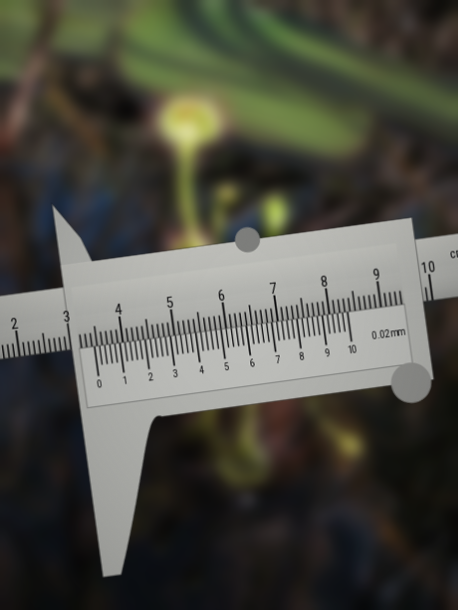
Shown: value=34.5 unit=mm
